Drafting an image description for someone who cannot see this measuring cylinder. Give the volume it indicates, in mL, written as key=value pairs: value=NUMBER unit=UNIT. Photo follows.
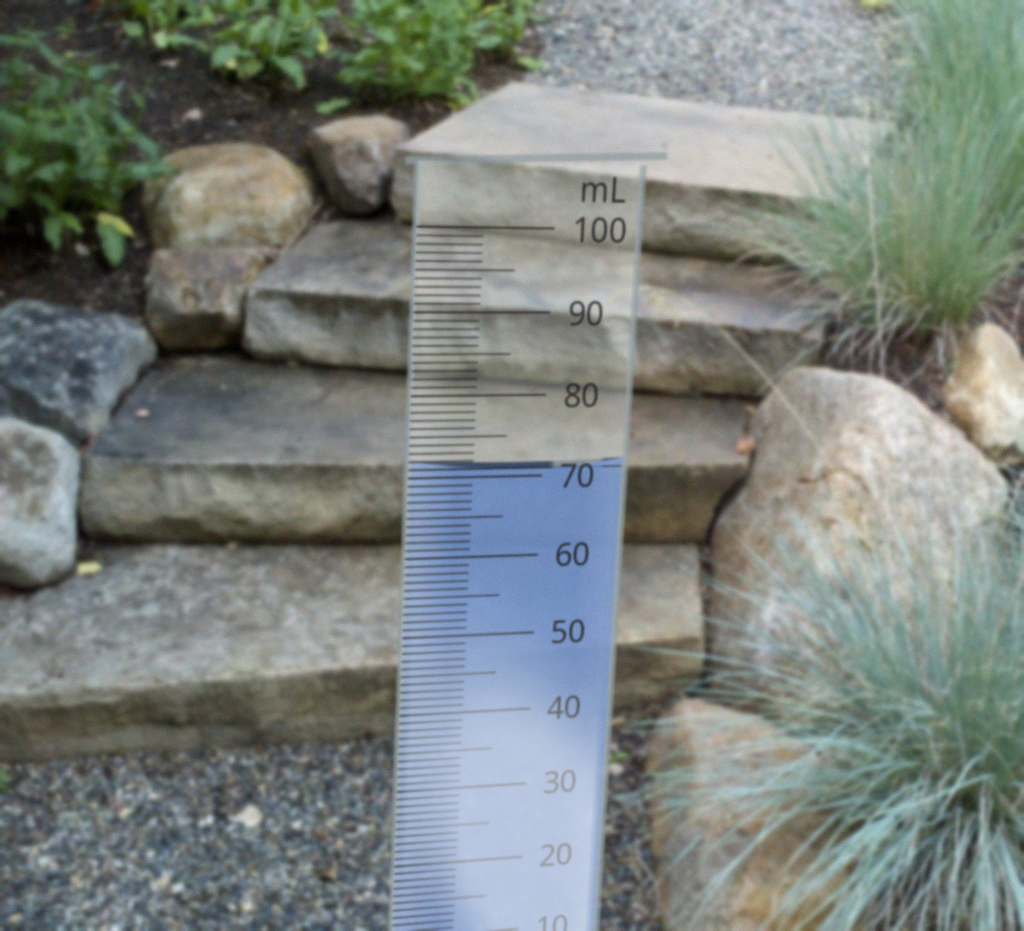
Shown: value=71 unit=mL
